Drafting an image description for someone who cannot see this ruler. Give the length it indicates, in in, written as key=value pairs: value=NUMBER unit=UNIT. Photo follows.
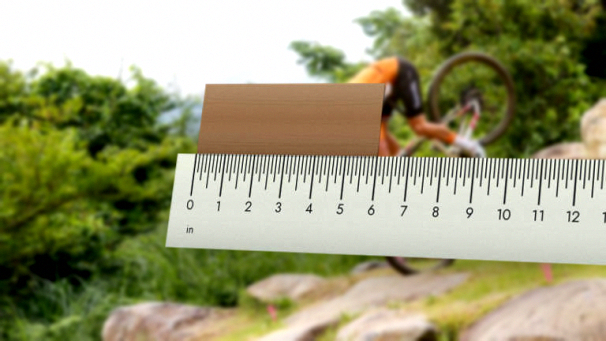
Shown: value=6 unit=in
